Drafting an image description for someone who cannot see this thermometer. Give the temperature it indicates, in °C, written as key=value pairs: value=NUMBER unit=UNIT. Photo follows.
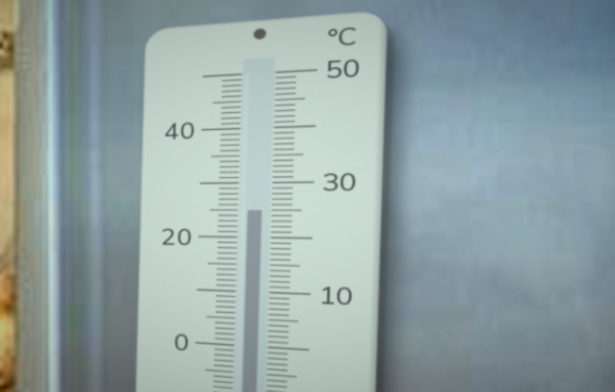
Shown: value=25 unit=°C
